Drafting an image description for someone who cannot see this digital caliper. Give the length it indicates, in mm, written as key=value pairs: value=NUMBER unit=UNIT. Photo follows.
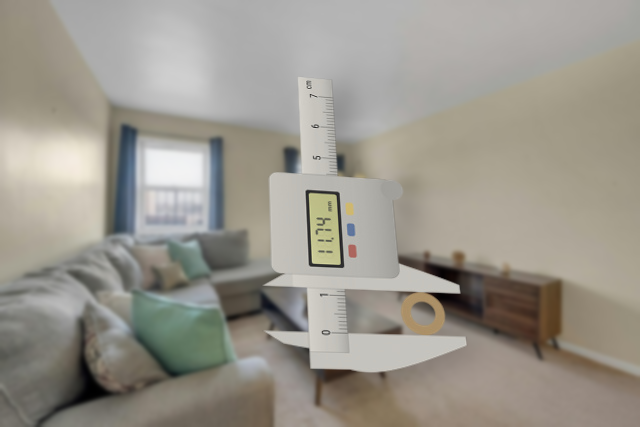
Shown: value=11.74 unit=mm
